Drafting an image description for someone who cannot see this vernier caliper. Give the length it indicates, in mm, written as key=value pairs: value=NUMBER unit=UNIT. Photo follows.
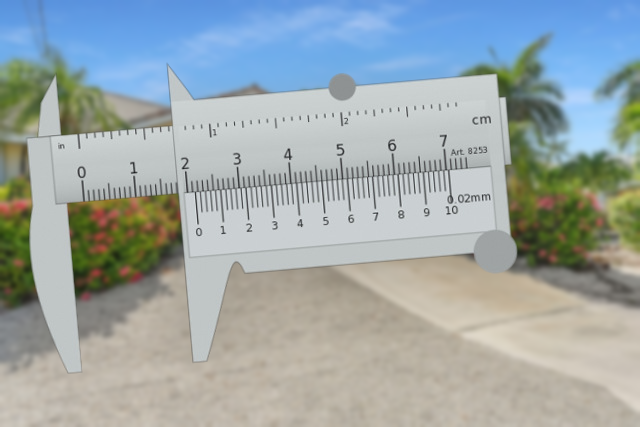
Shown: value=21.5 unit=mm
